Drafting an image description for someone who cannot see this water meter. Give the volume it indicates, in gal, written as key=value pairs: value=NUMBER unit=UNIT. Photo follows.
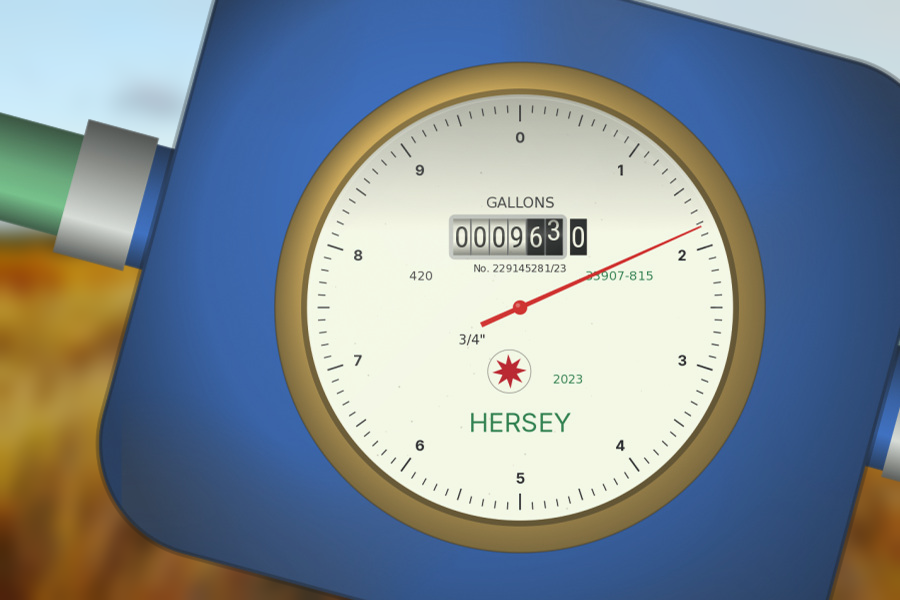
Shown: value=9631.8 unit=gal
